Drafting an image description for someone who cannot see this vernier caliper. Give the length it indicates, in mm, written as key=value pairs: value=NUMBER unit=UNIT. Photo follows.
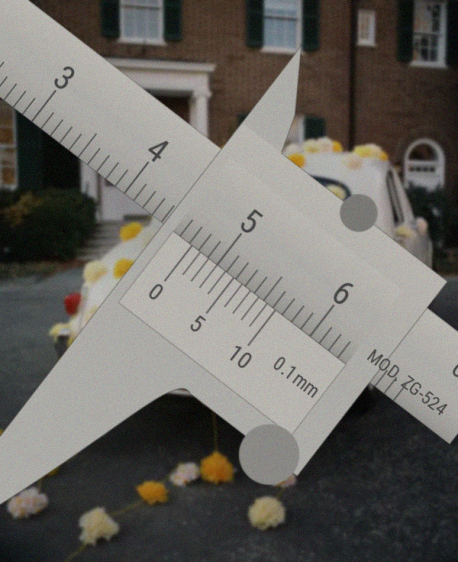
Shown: value=47.3 unit=mm
